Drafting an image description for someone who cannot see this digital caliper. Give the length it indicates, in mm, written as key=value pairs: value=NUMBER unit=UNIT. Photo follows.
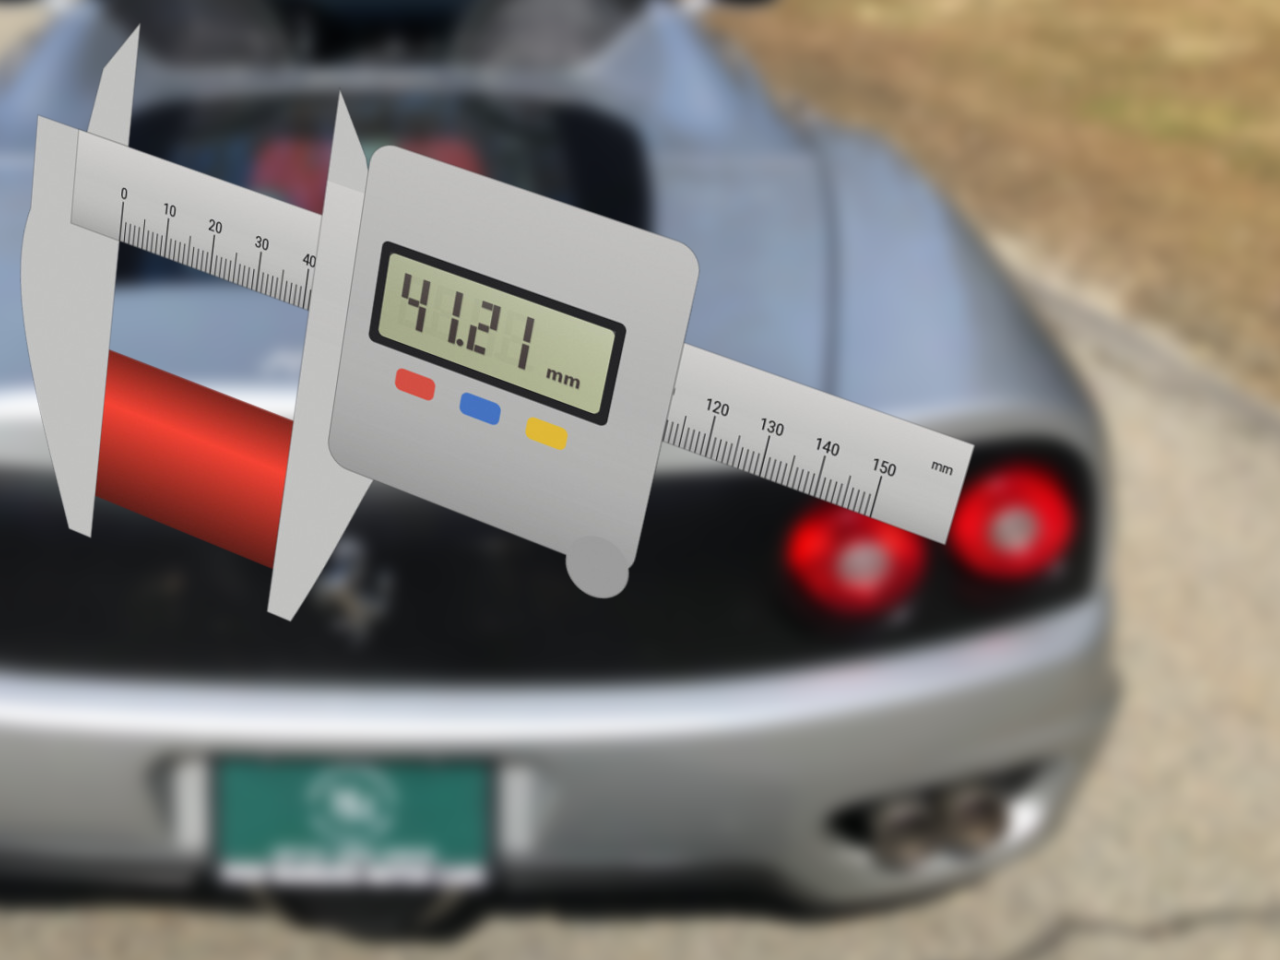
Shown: value=41.21 unit=mm
